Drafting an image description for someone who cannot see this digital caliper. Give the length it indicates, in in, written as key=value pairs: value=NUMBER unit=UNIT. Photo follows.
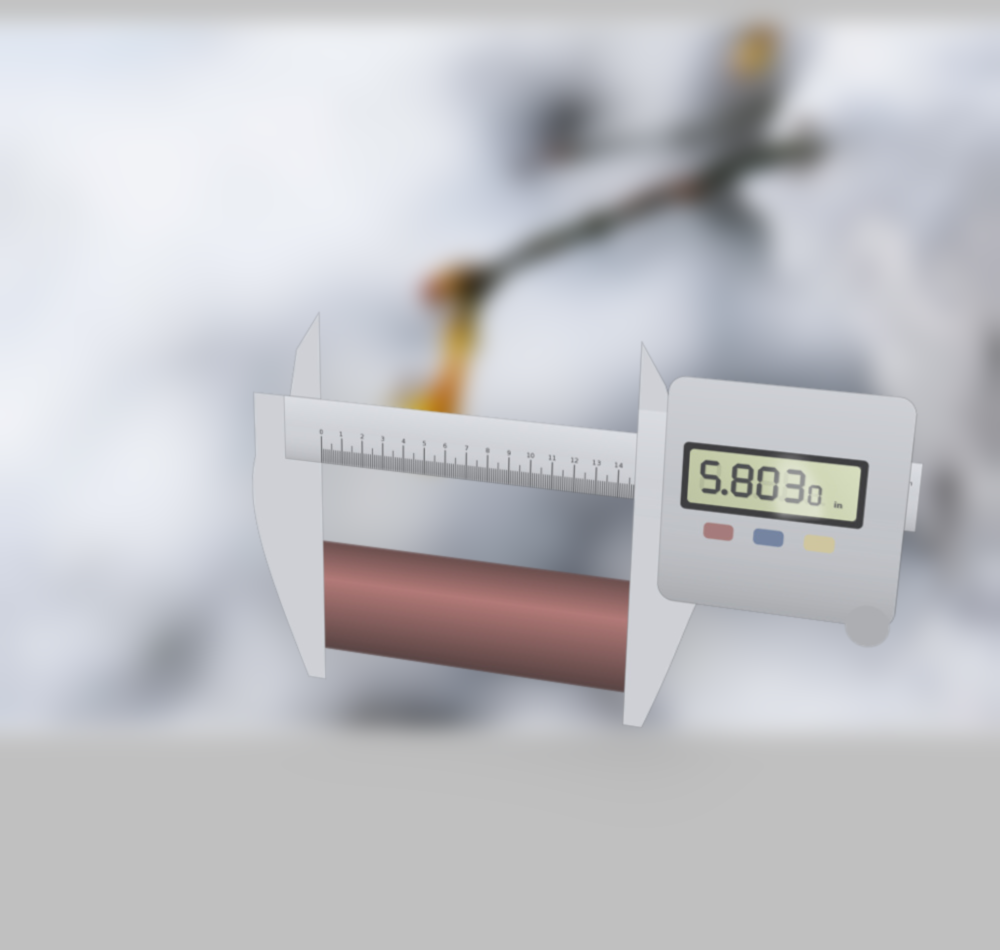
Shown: value=5.8030 unit=in
